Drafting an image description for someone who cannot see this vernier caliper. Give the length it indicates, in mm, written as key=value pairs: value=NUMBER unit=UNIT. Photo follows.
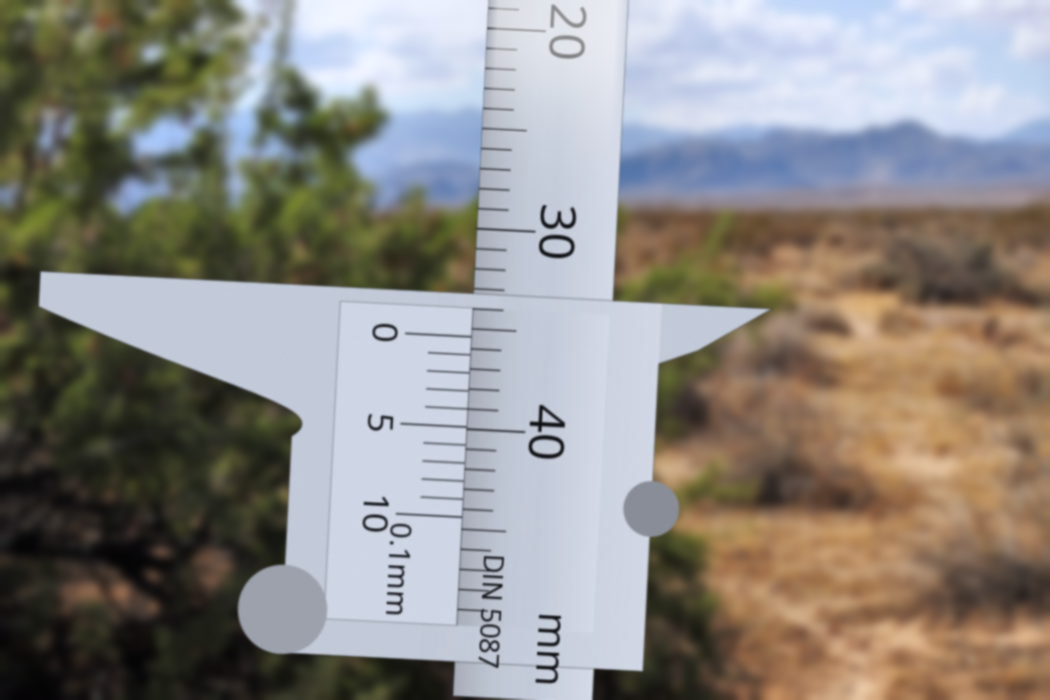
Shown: value=35.4 unit=mm
